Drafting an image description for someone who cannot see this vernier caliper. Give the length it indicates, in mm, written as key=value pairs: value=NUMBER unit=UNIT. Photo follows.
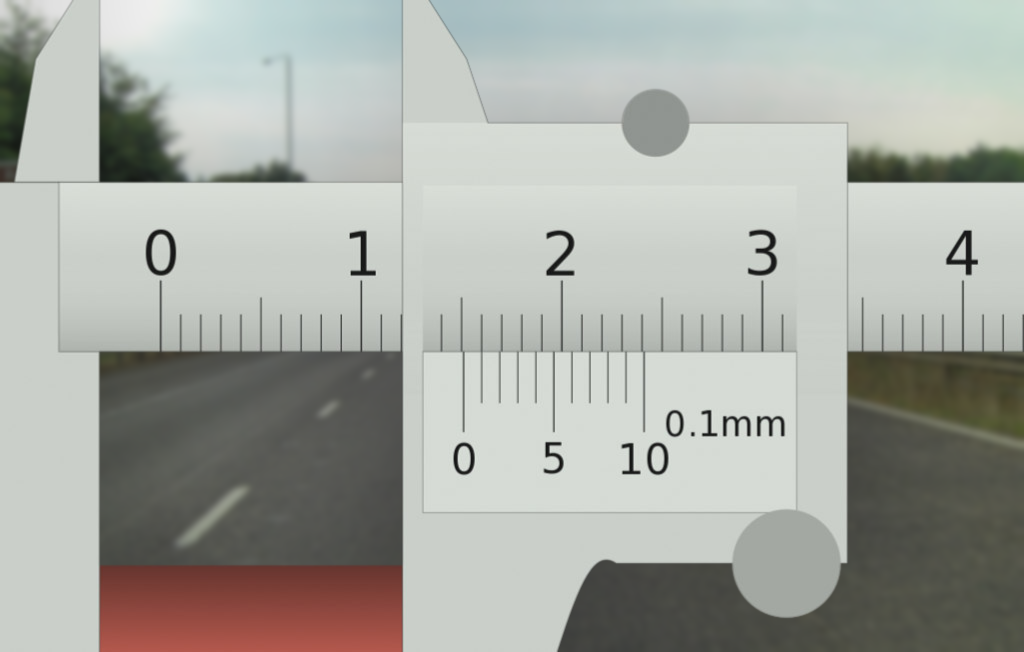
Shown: value=15.1 unit=mm
